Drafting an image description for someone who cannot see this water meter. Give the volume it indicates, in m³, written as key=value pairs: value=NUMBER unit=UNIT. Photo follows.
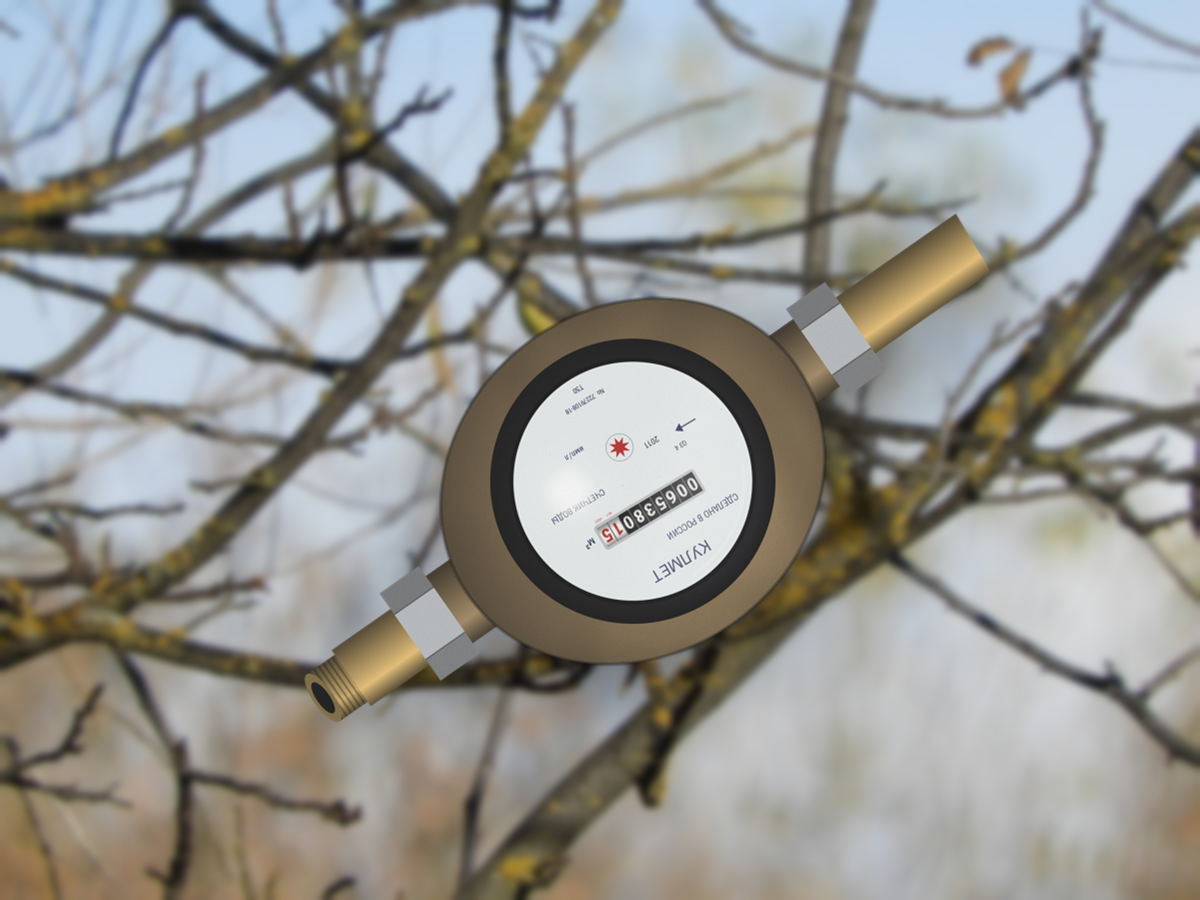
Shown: value=65380.15 unit=m³
